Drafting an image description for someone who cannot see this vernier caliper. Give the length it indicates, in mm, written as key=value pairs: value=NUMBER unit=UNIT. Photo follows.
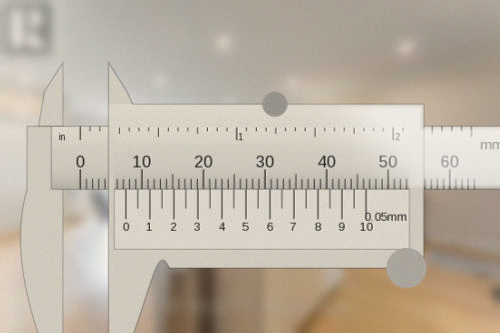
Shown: value=7.4 unit=mm
